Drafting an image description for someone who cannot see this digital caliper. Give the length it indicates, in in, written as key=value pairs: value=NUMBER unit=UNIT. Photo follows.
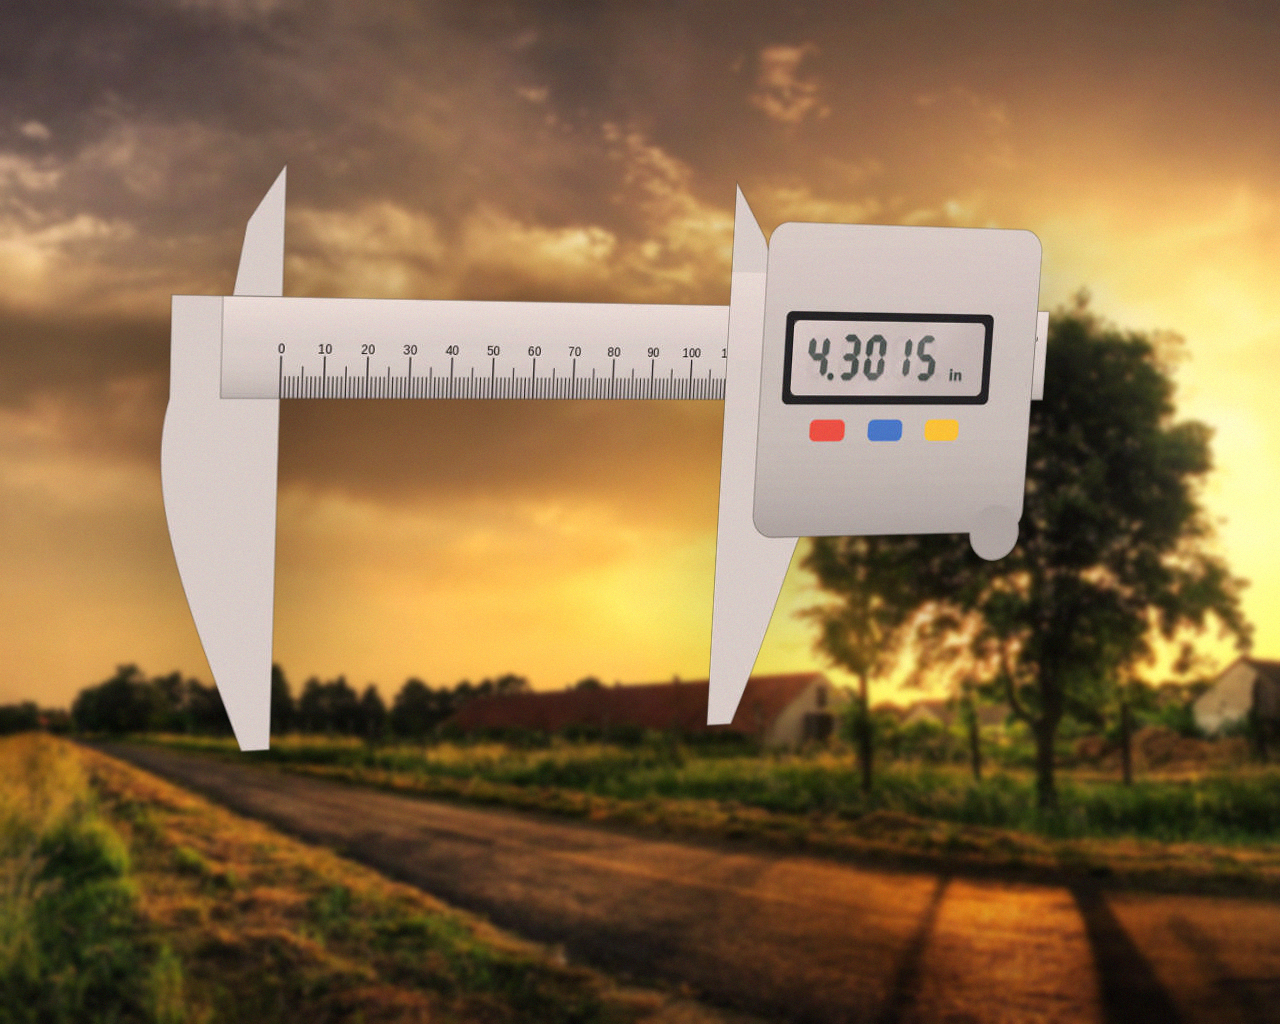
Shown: value=4.3015 unit=in
